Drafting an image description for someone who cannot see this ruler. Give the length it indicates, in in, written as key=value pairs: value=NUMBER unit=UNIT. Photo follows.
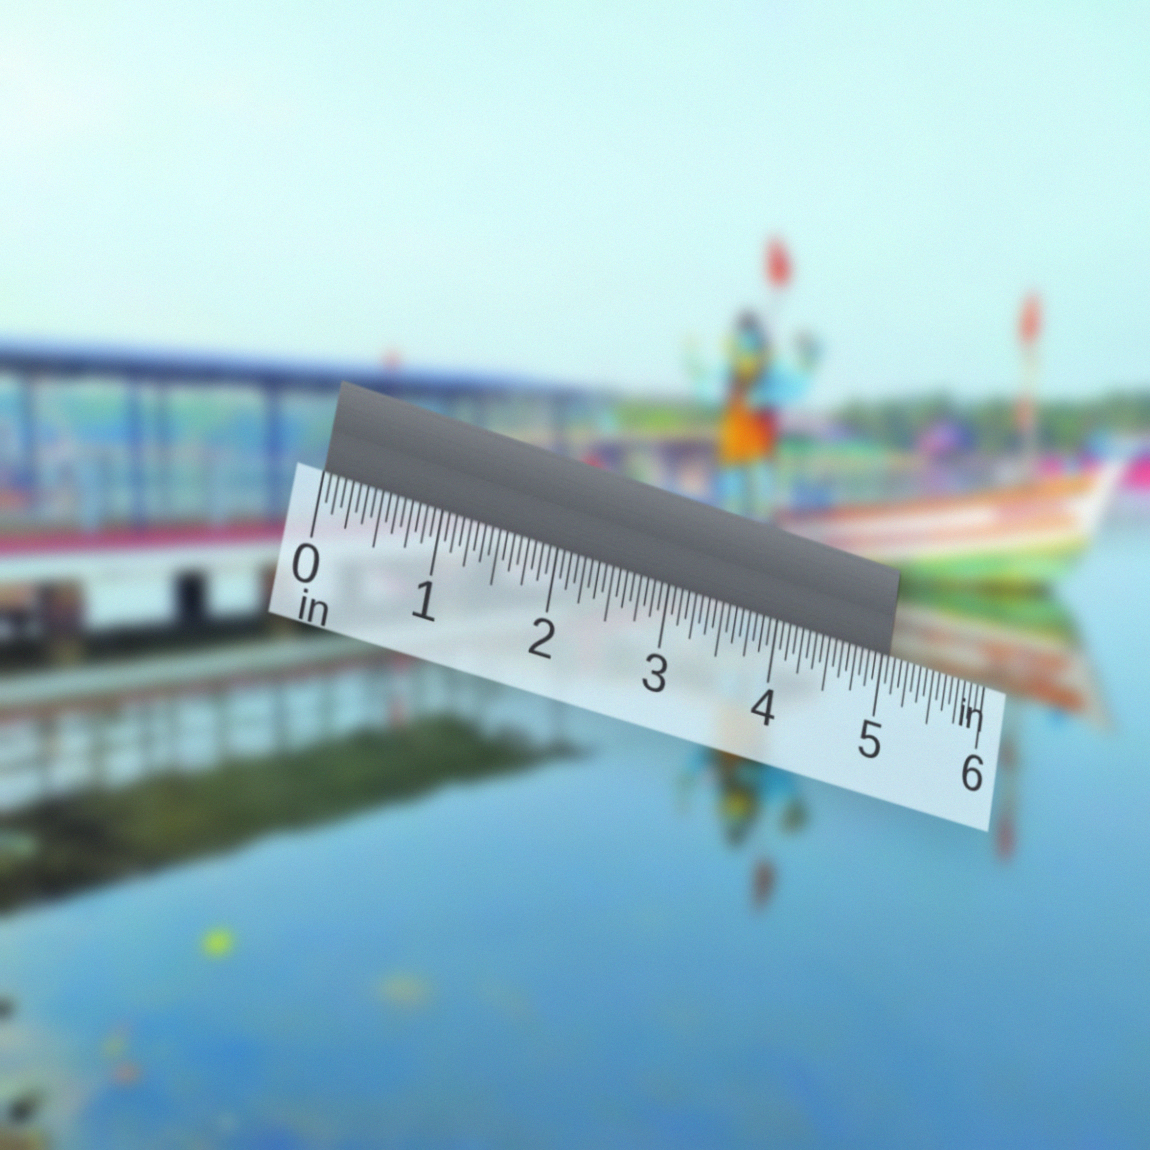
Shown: value=5.0625 unit=in
